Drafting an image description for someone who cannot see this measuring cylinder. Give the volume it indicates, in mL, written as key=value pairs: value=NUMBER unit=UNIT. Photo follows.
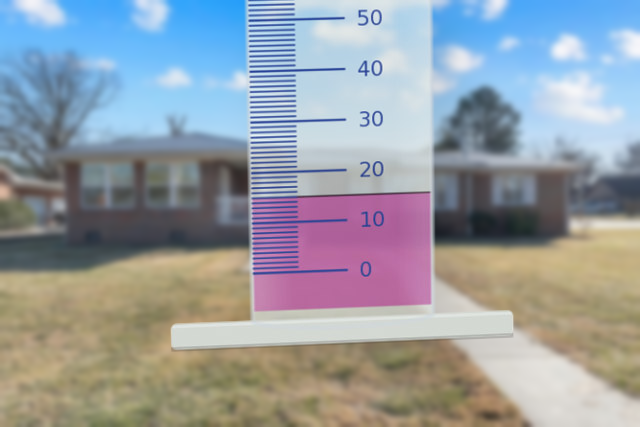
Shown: value=15 unit=mL
